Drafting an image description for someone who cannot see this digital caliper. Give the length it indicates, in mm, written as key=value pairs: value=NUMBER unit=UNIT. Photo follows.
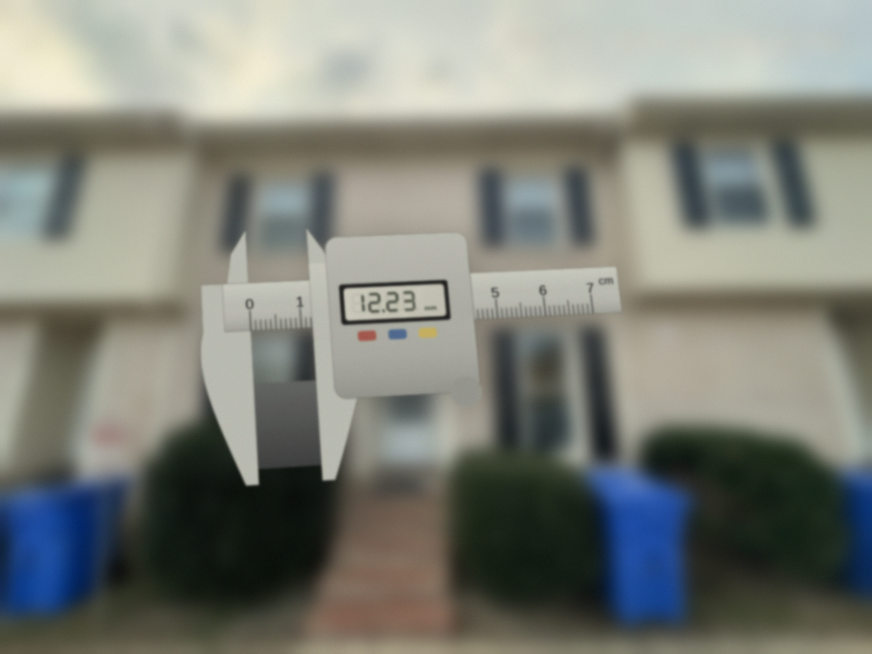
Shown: value=12.23 unit=mm
